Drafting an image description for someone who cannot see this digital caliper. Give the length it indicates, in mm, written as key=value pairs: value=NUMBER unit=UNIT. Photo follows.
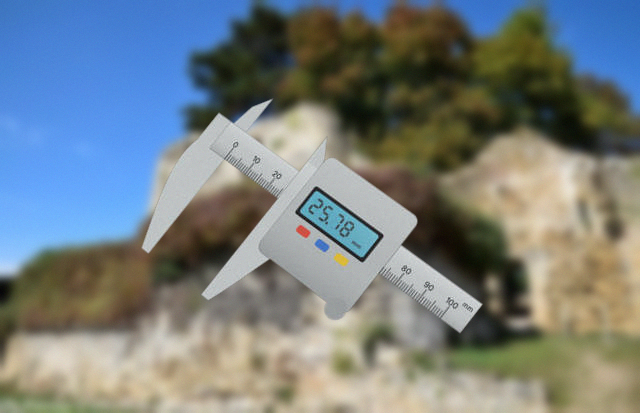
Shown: value=25.78 unit=mm
